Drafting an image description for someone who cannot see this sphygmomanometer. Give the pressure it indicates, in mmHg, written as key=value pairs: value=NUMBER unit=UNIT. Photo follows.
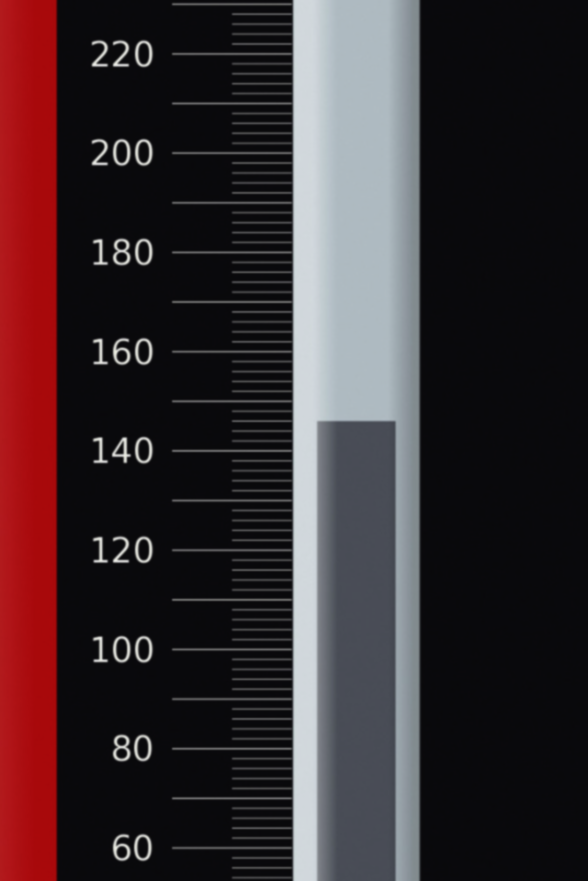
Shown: value=146 unit=mmHg
